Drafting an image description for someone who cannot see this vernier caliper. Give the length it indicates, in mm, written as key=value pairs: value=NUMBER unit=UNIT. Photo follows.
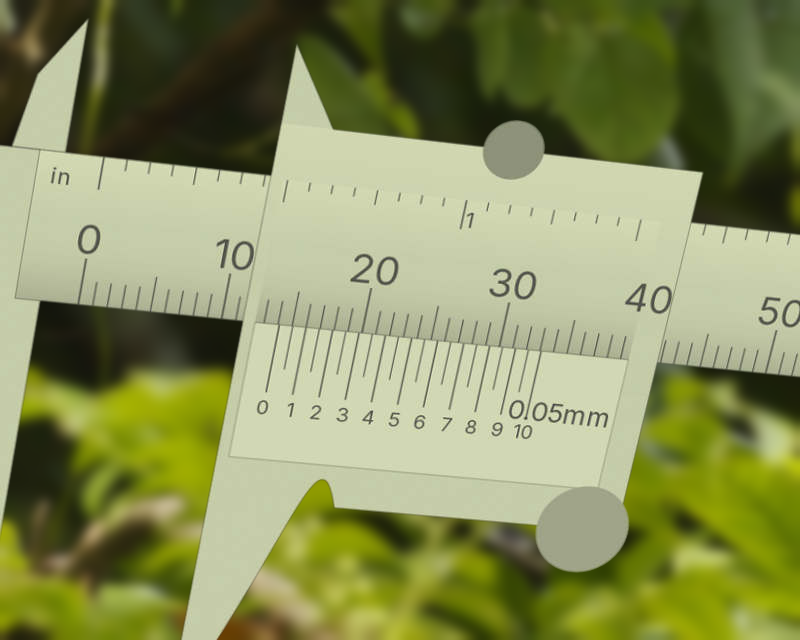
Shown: value=14.1 unit=mm
